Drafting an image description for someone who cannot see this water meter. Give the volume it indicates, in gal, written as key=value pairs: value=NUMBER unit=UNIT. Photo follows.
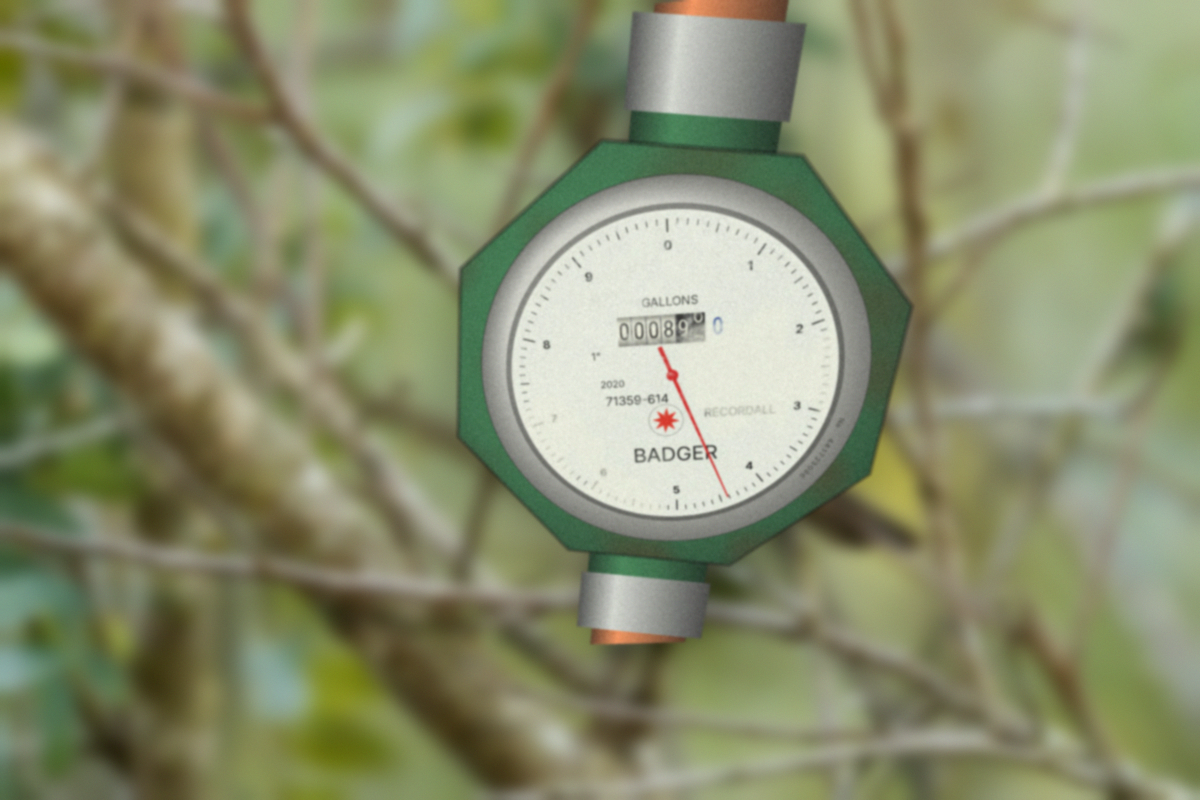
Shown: value=8964.4 unit=gal
